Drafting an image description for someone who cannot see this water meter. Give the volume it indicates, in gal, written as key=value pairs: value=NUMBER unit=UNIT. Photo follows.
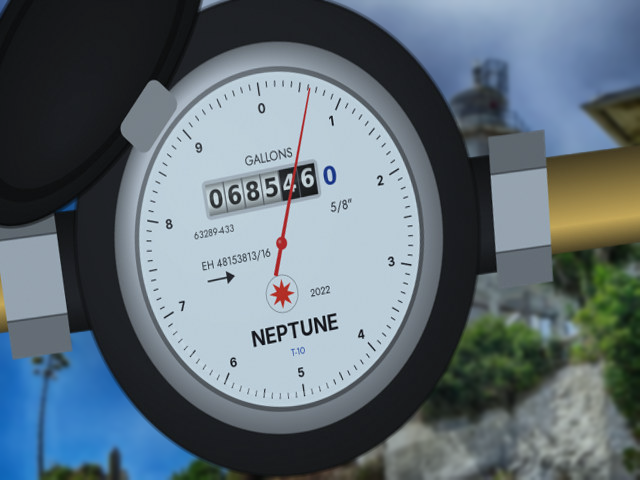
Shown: value=685460.6 unit=gal
